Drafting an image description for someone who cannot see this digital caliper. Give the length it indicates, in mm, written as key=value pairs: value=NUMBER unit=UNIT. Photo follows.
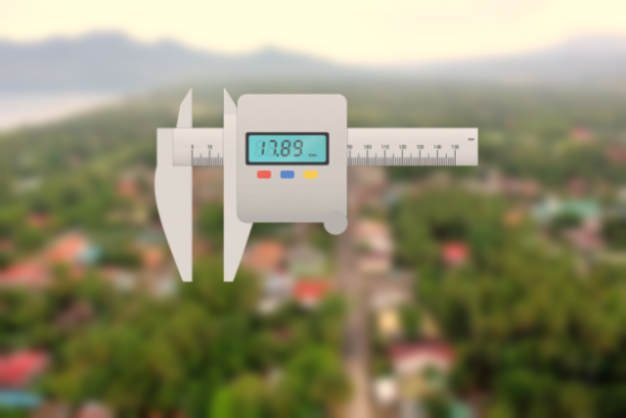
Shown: value=17.89 unit=mm
